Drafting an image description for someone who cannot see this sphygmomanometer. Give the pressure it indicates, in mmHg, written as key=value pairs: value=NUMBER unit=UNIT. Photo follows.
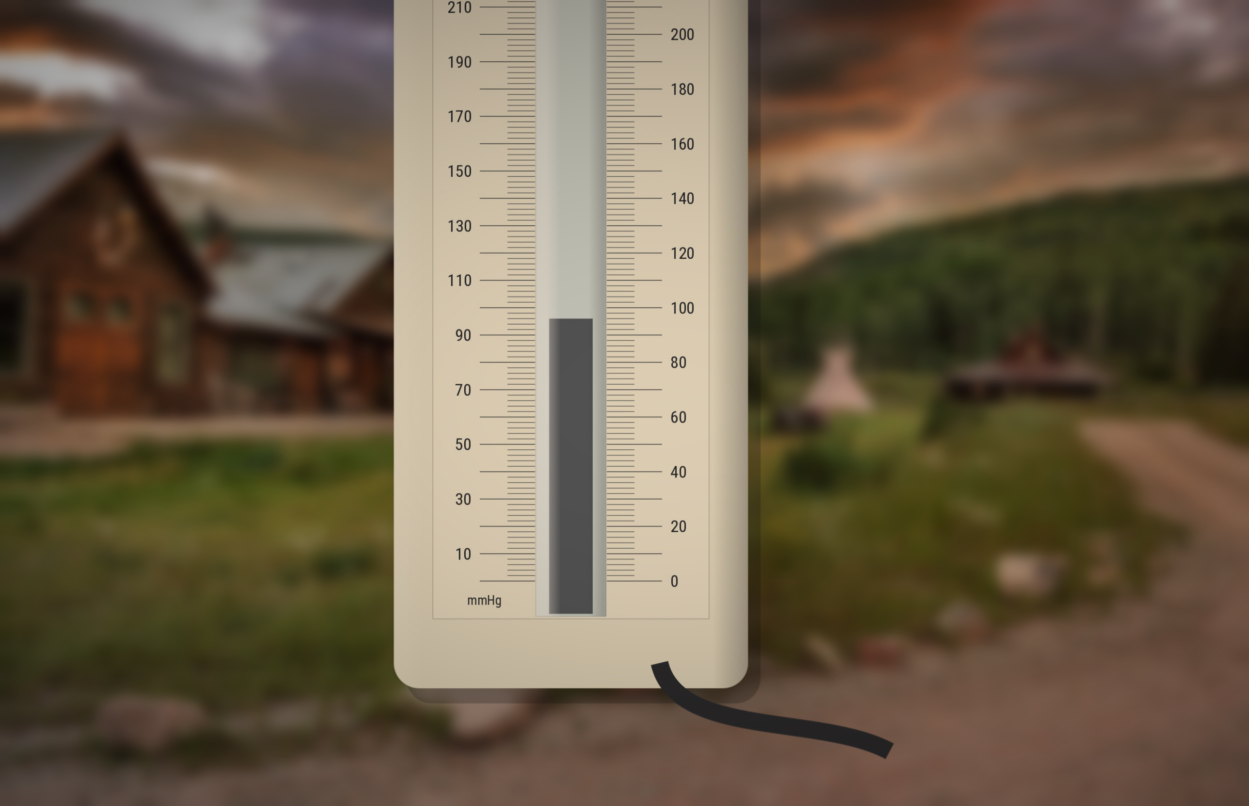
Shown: value=96 unit=mmHg
